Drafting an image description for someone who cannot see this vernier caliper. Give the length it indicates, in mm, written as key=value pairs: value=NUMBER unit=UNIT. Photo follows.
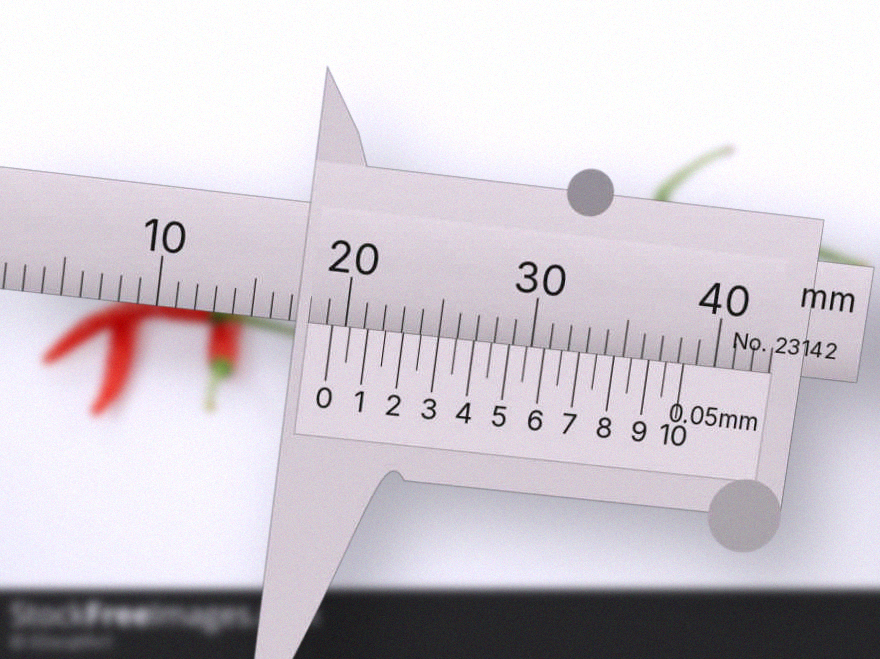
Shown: value=19.3 unit=mm
